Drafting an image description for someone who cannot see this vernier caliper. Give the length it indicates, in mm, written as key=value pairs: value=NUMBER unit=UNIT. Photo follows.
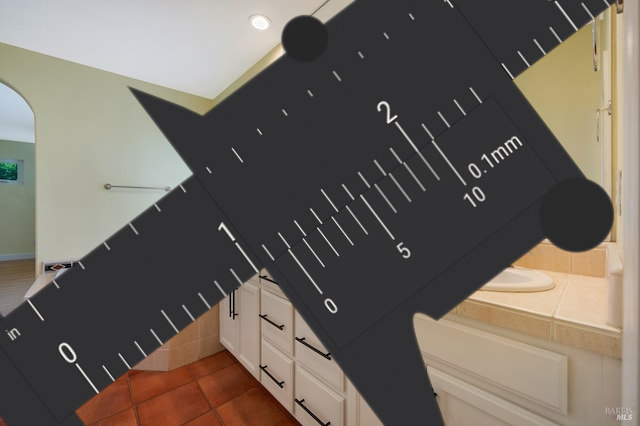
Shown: value=11.9 unit=mm
